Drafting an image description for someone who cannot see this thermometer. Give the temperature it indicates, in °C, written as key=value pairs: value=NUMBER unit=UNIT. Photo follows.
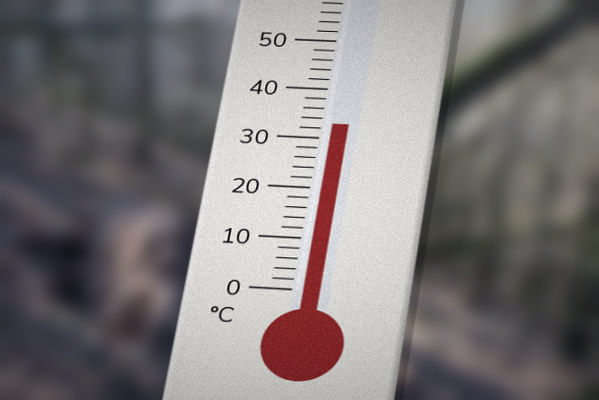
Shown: value=33 unit=°C
